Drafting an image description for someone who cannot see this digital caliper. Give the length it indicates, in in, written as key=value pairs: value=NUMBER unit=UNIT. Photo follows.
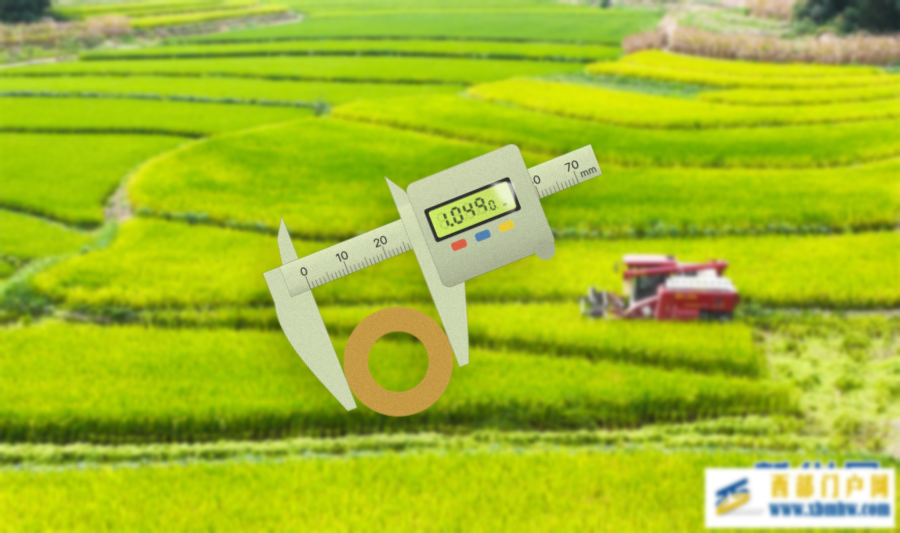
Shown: value=1.0490 unit=in
